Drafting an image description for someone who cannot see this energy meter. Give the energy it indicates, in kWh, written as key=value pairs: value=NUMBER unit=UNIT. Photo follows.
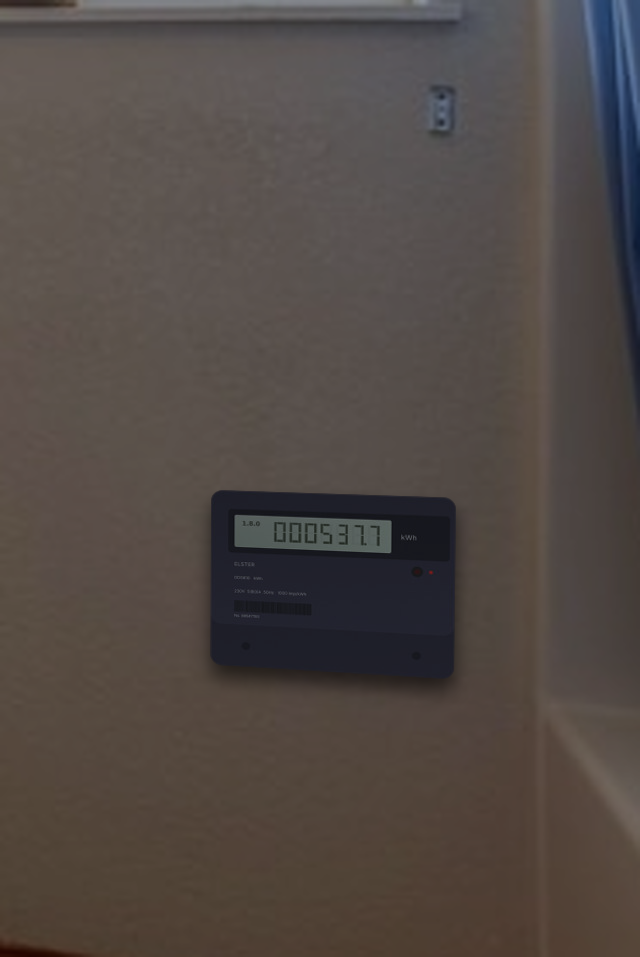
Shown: value=537.7 unit=kWh
